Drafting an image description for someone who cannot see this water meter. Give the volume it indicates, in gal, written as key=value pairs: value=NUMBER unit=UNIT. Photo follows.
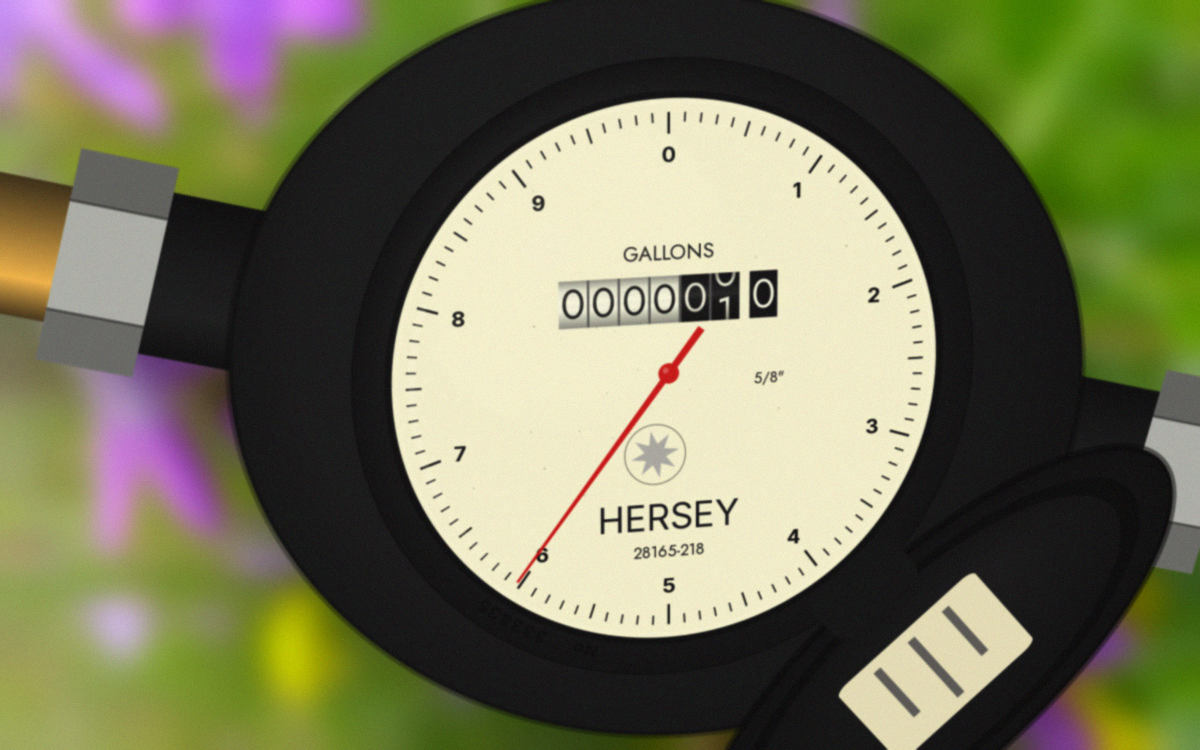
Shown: value=6.0 unit=gal
